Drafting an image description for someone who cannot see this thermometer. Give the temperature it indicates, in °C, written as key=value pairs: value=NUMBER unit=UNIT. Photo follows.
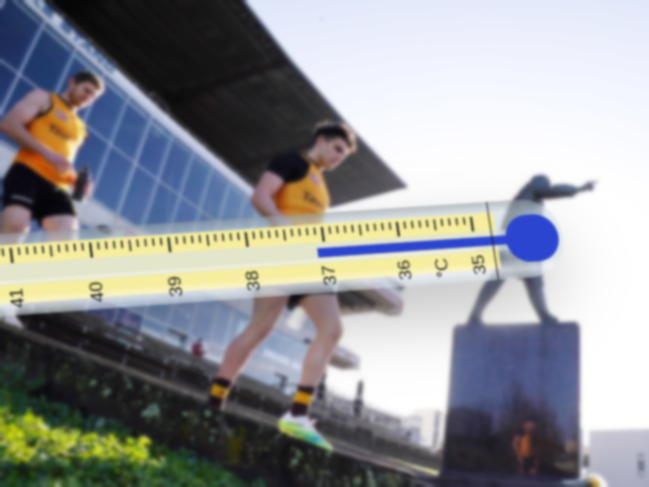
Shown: value=37.1 unit=°C
